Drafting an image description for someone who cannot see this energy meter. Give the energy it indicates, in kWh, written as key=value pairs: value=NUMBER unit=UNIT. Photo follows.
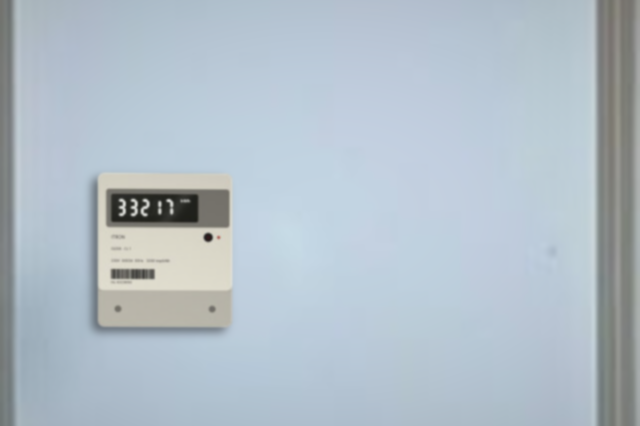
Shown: value=33217 unit=kWh
